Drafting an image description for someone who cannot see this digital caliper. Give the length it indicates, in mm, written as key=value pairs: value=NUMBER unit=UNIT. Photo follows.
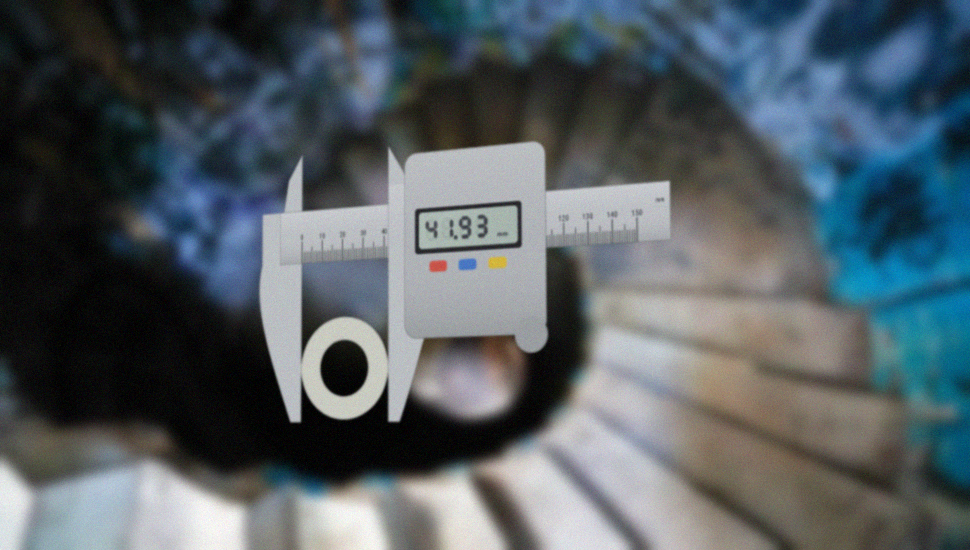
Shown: value=41.93 unit=mm
